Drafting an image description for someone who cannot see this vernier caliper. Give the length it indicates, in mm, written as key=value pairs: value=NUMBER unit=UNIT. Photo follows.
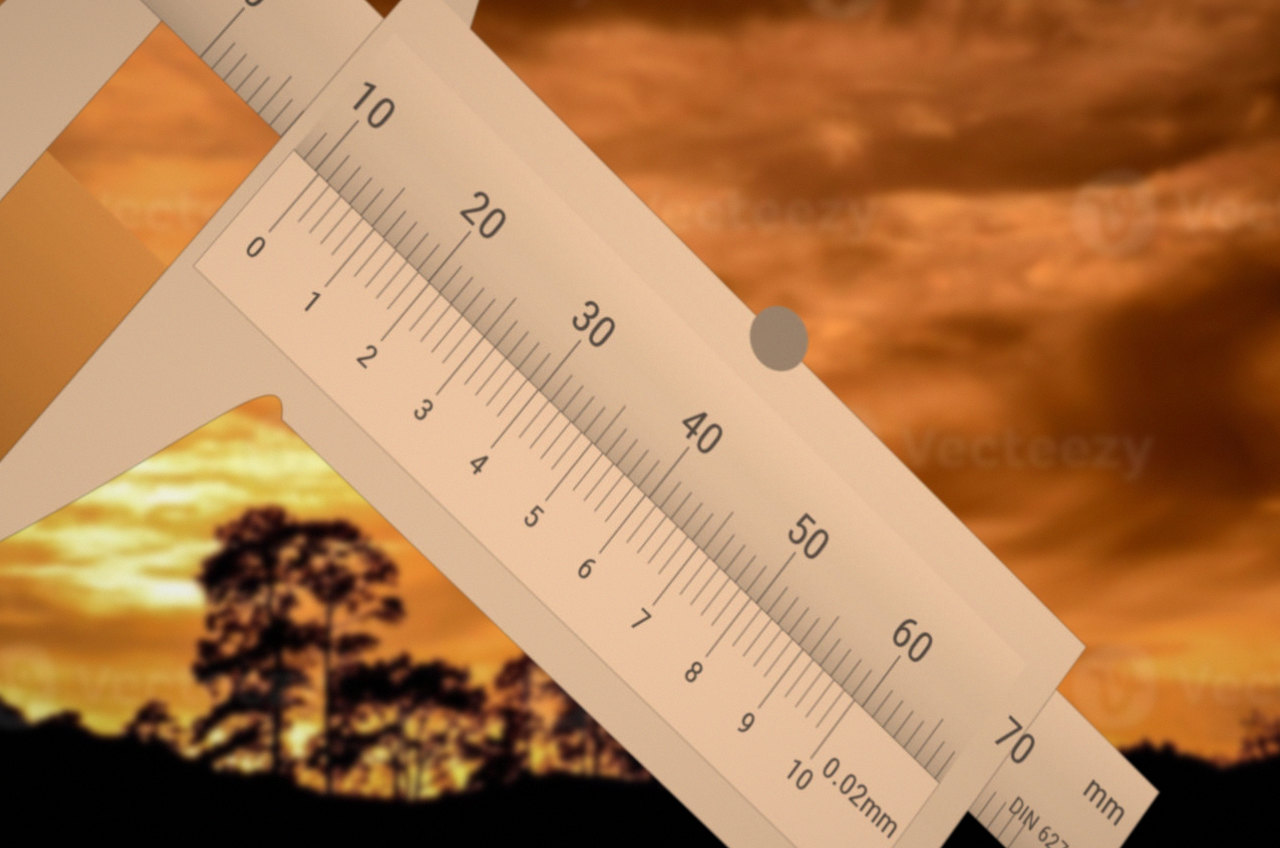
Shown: value=10.3 unit=mm
